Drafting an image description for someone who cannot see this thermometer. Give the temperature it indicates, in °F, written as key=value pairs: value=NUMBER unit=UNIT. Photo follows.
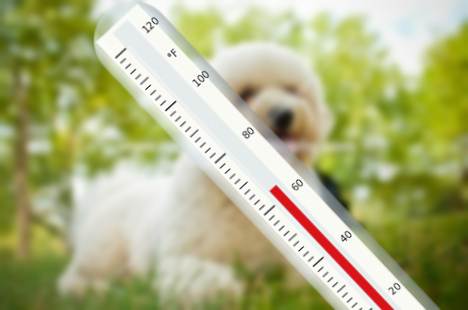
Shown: value=64 unit=°F
